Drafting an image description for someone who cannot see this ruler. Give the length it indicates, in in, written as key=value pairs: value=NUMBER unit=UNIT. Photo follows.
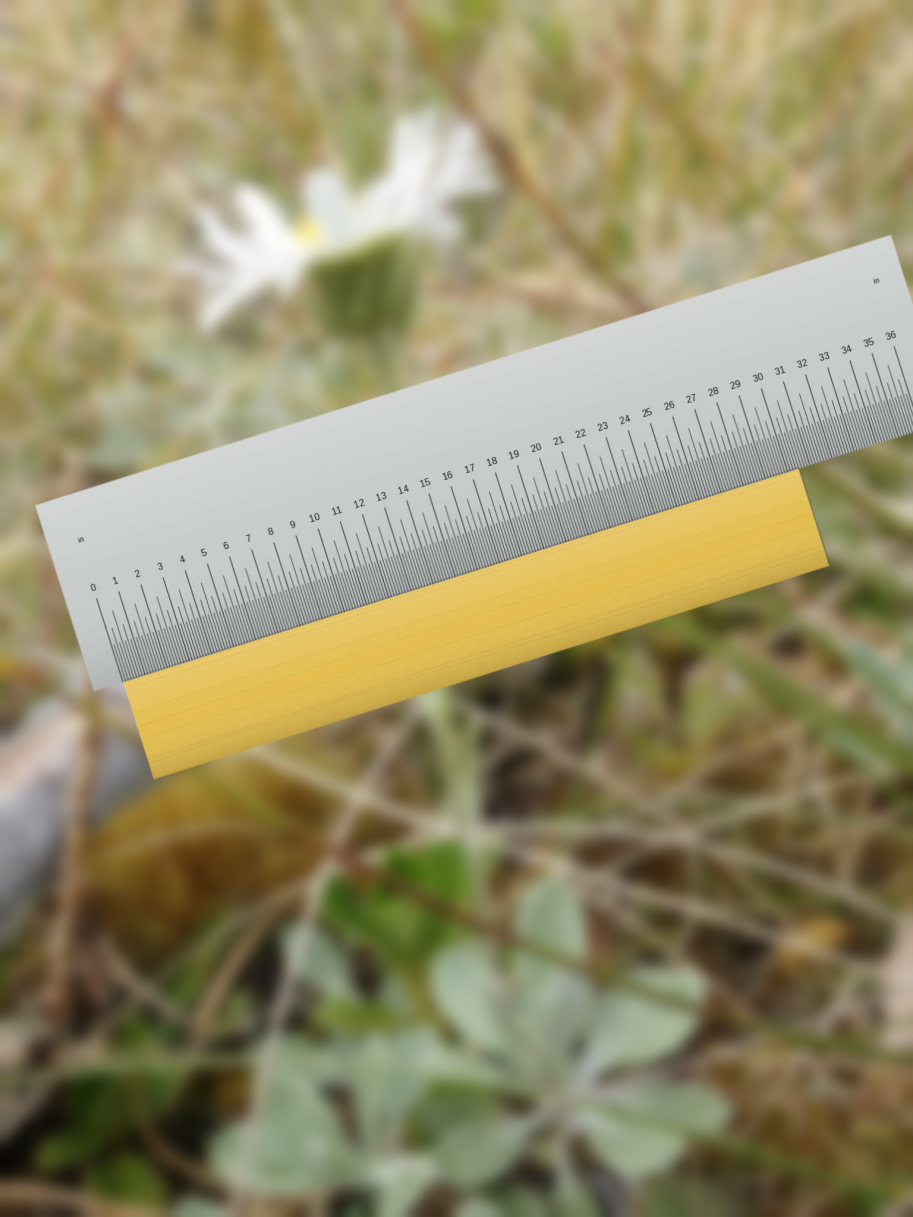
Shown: value=30.5 unit=in
